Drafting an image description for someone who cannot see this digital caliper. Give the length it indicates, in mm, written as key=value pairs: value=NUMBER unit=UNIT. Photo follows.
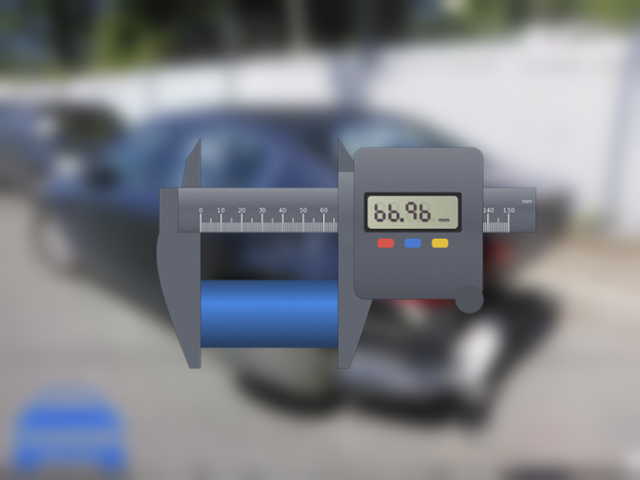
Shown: value=66.96 unit=mm
